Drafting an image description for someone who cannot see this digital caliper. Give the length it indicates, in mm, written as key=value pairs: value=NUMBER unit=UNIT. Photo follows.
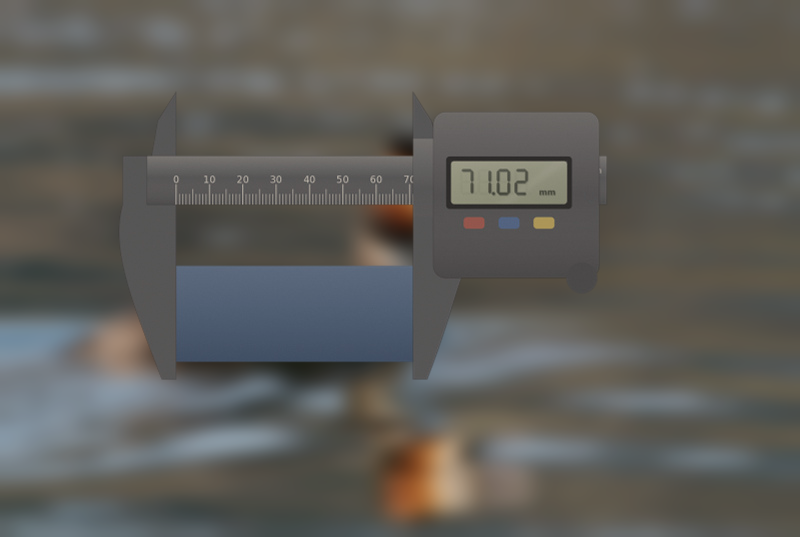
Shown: value=71.02 unit=mm
